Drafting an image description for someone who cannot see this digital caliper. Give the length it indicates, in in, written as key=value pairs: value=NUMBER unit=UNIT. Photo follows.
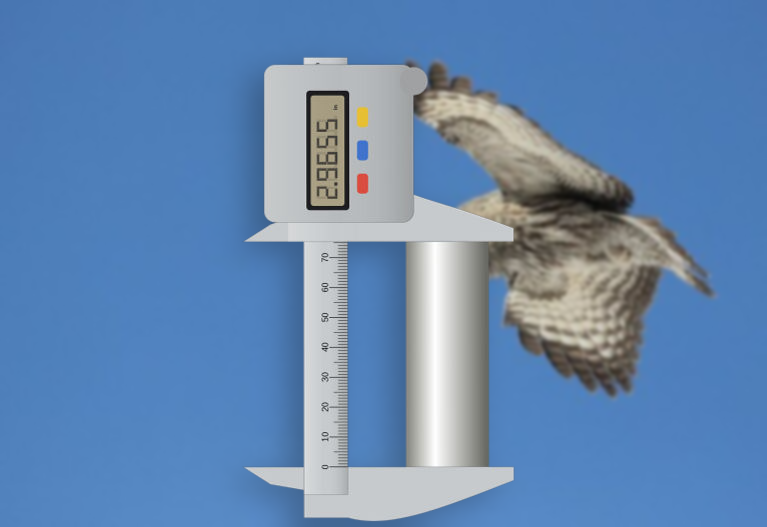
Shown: value=2.9655 unit=in
